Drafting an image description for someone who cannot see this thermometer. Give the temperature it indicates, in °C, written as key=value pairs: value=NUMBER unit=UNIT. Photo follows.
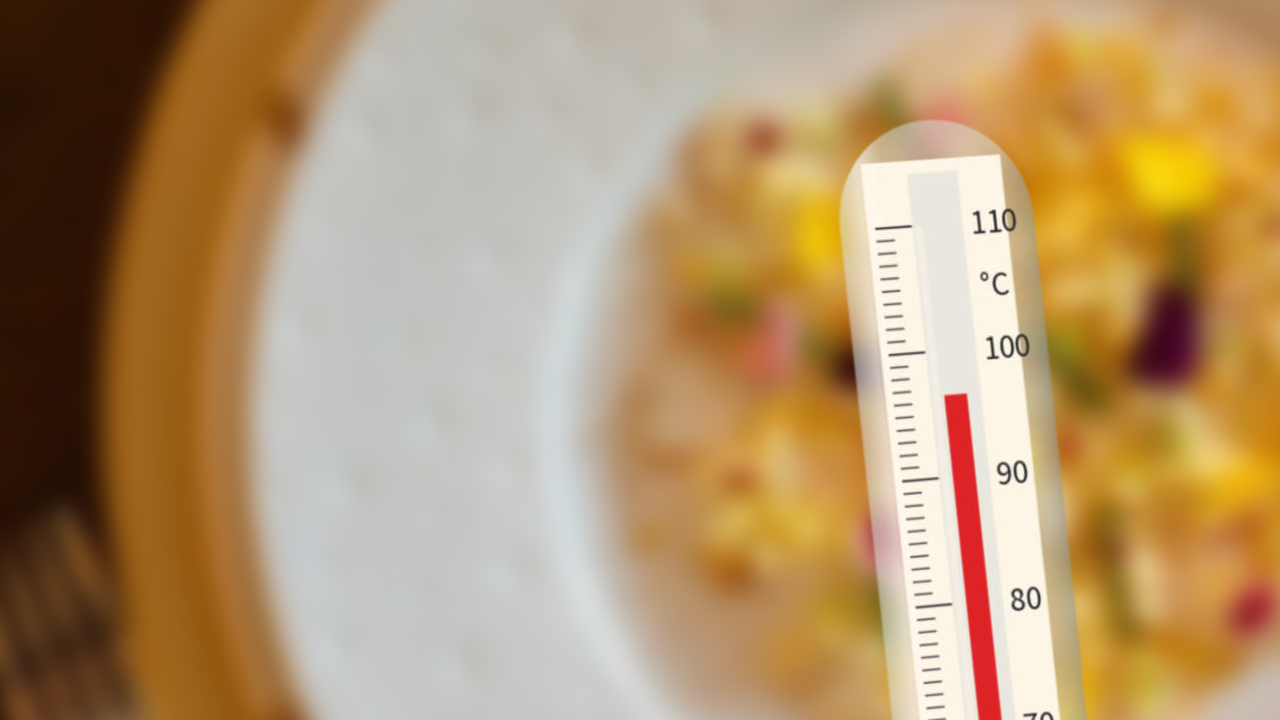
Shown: value=96.5 unit=°C
